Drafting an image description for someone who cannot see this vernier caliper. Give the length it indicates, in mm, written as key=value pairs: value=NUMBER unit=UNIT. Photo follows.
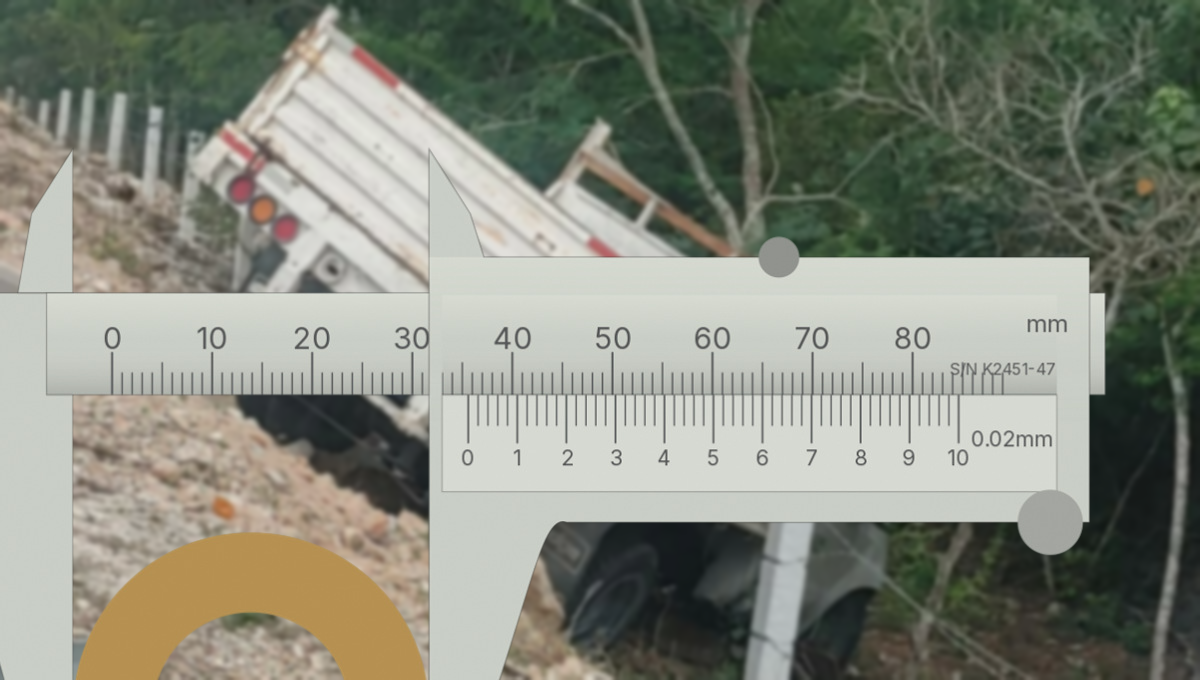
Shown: value=35.6 unit=mm
